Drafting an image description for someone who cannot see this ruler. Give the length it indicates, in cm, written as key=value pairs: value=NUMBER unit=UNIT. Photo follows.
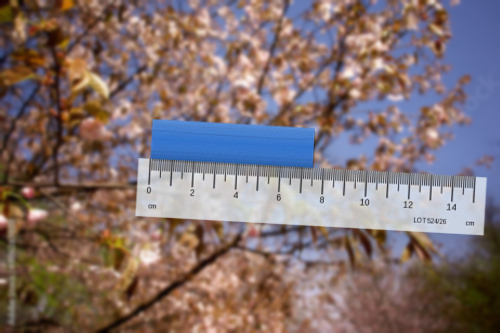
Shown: value=7.5 unit=cm
